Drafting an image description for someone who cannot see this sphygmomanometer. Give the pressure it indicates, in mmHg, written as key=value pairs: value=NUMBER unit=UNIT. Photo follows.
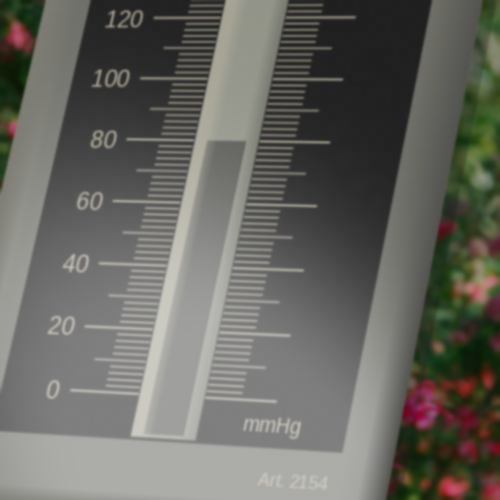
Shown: value=80 unit=mmHg
